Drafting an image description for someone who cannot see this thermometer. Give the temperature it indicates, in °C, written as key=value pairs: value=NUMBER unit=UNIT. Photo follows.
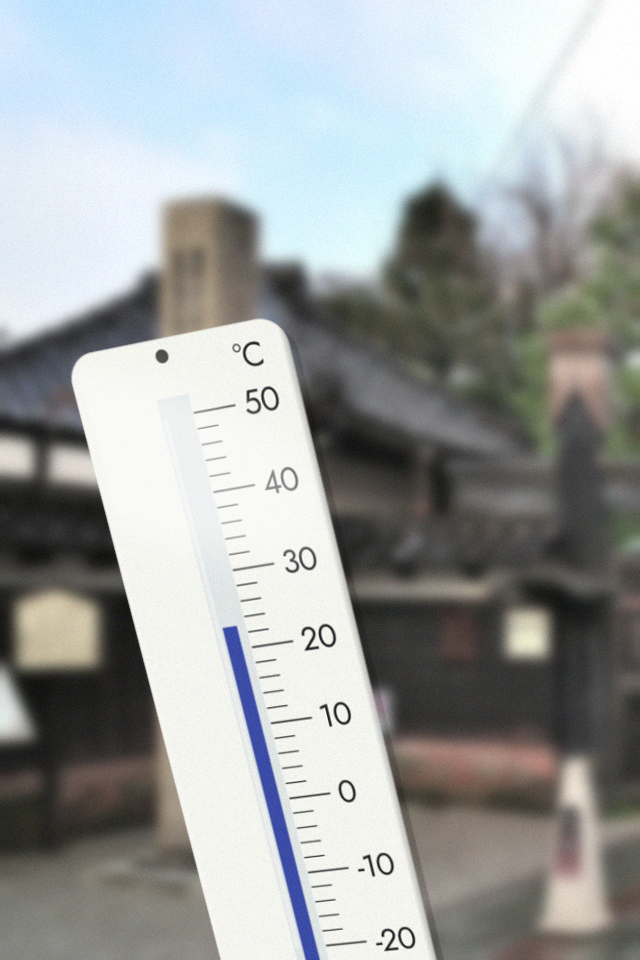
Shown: value=23 unit=°C
